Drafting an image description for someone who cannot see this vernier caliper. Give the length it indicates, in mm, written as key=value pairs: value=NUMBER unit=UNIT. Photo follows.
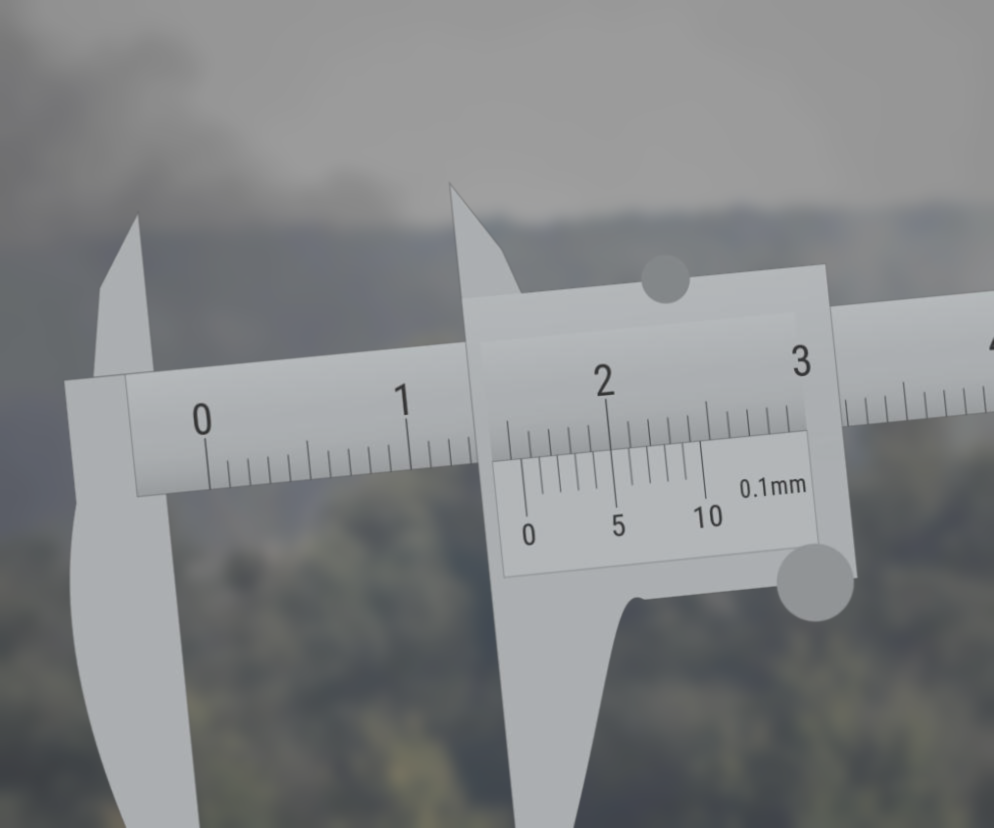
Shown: value=15.5 unit=mm
